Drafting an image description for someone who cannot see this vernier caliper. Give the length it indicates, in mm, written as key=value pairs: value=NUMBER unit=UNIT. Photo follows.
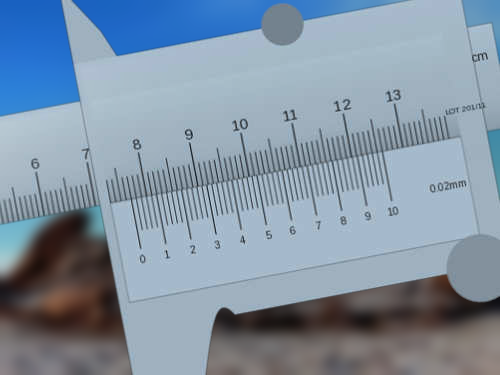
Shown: value=77.0 unit=mm
